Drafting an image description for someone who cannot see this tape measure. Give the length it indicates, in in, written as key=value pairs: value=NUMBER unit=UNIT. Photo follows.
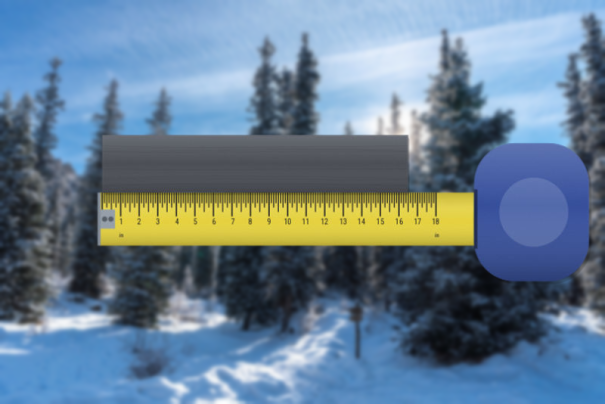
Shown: value=16.5 unit=in
